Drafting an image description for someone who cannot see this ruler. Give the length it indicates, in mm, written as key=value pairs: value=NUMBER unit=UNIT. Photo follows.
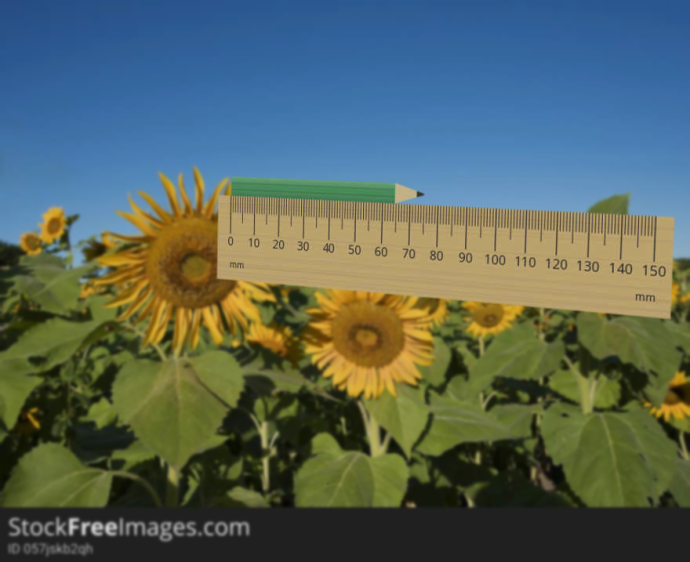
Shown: value=75 unit=mm
